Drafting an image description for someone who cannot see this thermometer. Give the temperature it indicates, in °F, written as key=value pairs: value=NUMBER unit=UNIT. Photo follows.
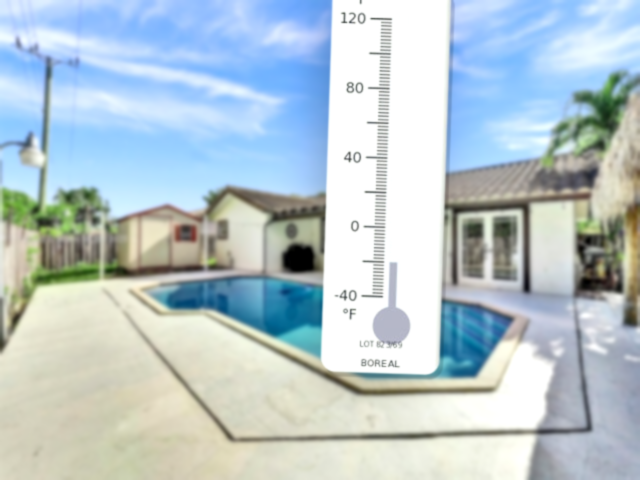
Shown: value=-20 unit=°F
